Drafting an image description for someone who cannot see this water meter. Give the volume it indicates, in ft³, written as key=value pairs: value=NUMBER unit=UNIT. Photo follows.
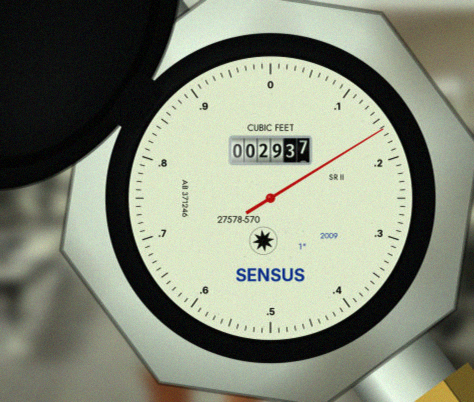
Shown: value=2937.16 unit=ft³
